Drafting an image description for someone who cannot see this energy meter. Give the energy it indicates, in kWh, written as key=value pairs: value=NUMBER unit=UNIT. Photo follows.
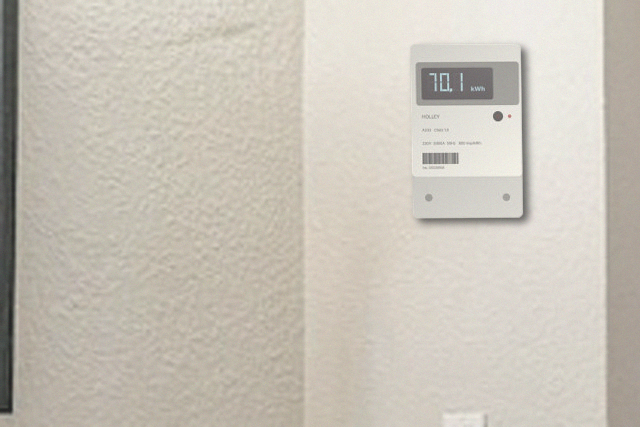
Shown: value=70.1 unit=kWh
